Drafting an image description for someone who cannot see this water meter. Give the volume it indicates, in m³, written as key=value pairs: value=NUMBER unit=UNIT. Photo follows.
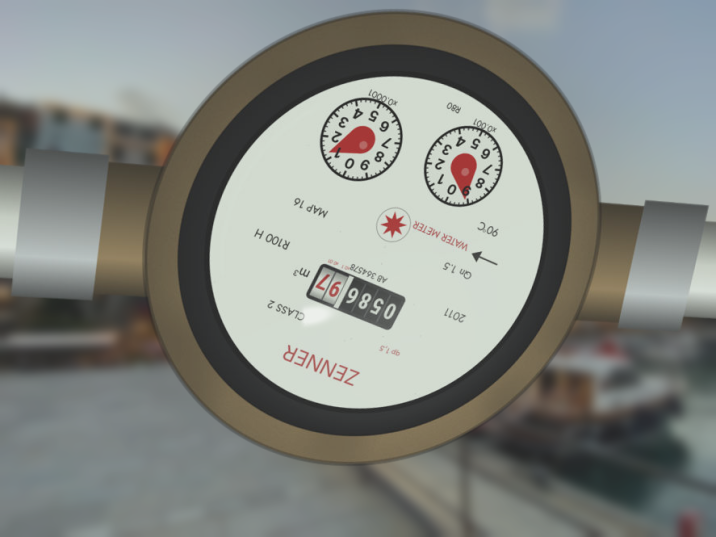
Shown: value=586.9691 unit=m³
